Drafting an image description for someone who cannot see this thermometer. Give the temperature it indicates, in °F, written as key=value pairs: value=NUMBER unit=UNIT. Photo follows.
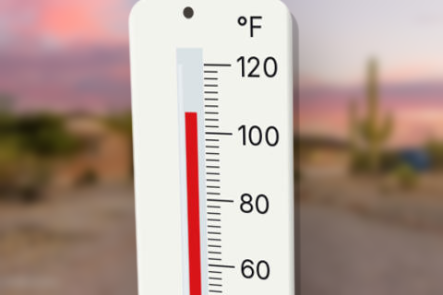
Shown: value=106 unit=°F
